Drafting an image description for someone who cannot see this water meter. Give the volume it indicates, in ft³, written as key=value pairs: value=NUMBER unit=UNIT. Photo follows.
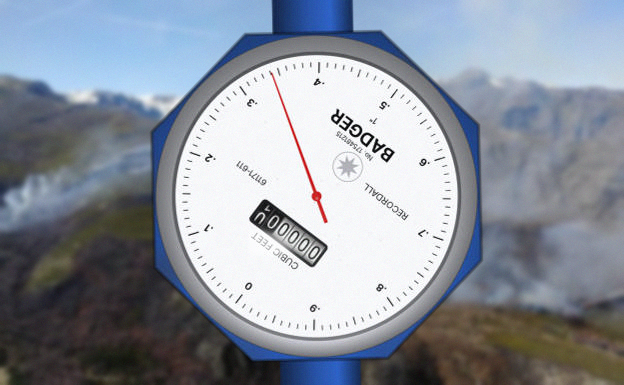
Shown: value=0.34 unit=ft³
